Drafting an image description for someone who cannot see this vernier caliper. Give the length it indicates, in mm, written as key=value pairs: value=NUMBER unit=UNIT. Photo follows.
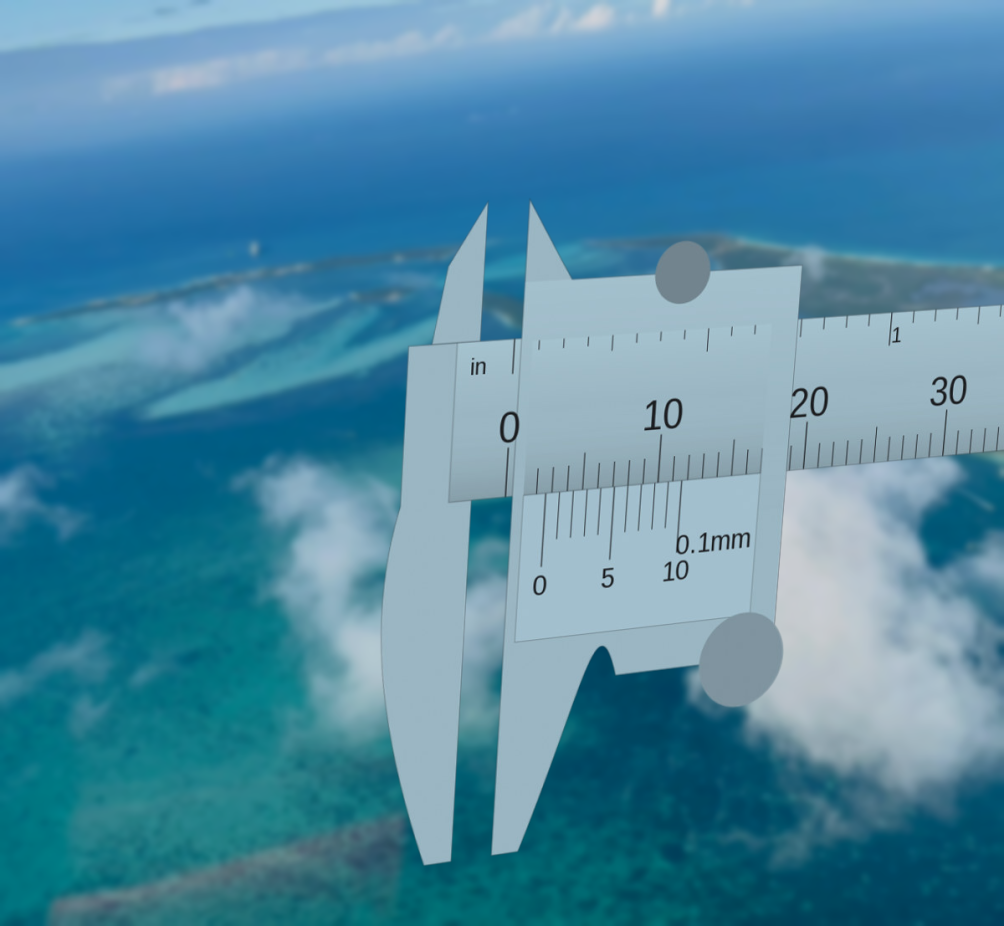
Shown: value=2.6 unit=mm
